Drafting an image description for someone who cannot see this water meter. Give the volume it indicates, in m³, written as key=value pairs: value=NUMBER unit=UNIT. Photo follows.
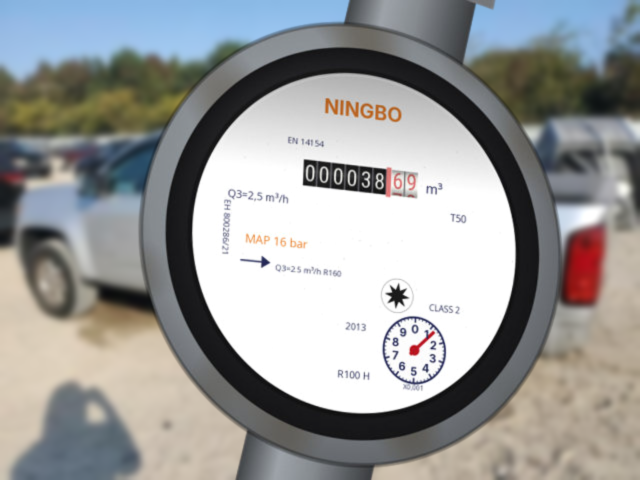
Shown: value=38.691 unit=m³
